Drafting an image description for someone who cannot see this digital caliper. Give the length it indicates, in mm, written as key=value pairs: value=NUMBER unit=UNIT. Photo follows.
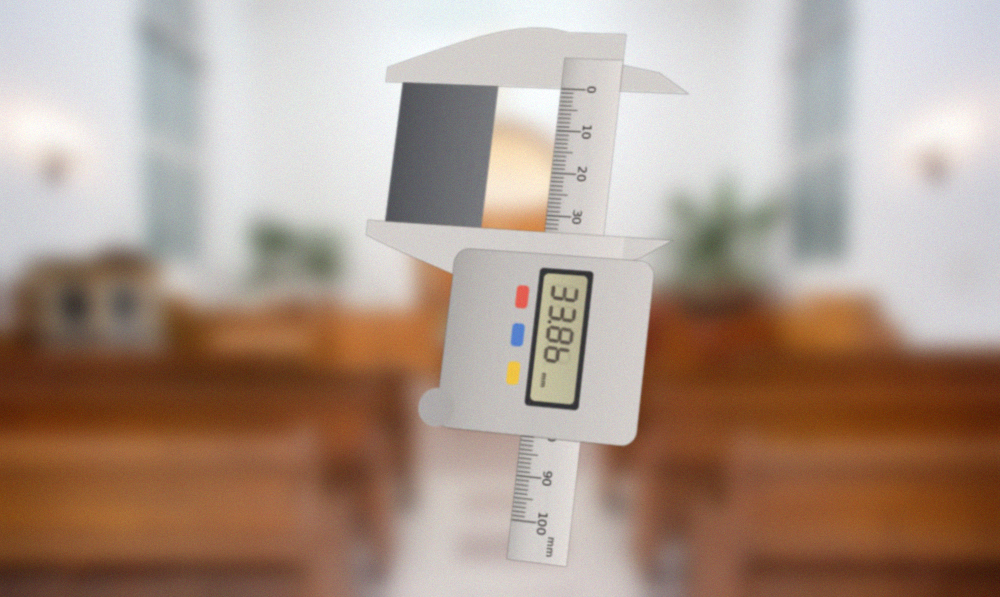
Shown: value=33.86 unit=mm
